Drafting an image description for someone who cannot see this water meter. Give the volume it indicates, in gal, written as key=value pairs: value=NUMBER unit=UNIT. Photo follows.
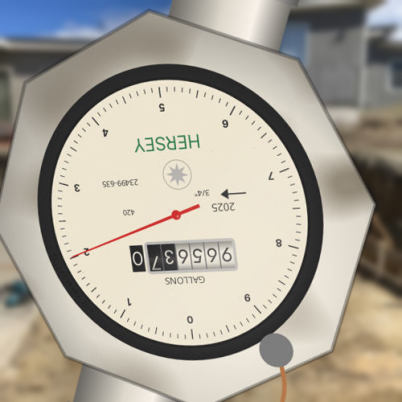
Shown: value=9656372.0 unit=gal
